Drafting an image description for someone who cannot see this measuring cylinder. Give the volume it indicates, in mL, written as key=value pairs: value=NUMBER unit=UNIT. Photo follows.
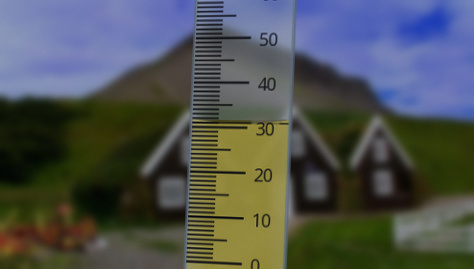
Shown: value=31 unit=mL
